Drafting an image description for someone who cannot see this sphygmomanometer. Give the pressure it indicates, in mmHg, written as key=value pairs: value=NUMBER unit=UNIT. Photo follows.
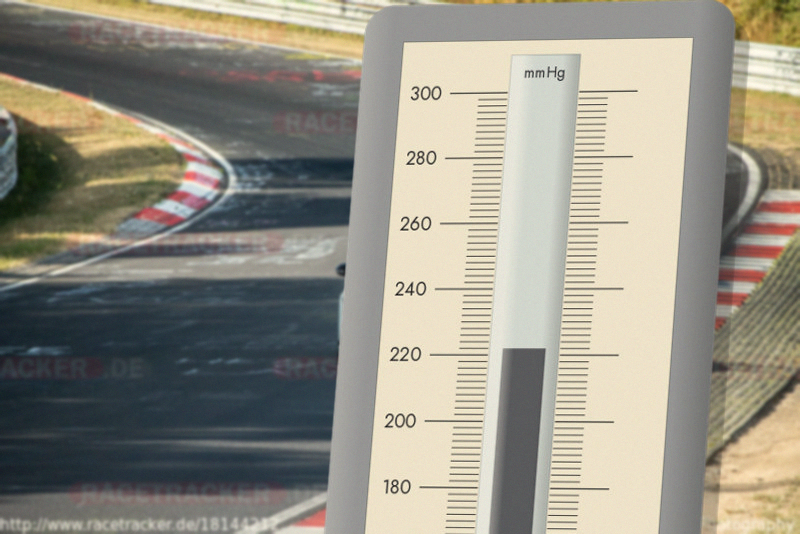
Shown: value=222 unit=mmHg
